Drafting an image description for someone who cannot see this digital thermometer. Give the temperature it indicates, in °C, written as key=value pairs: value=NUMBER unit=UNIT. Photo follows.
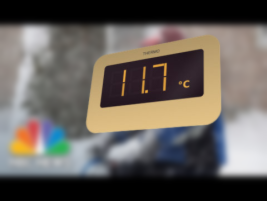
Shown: value=11.7 unit=°C
